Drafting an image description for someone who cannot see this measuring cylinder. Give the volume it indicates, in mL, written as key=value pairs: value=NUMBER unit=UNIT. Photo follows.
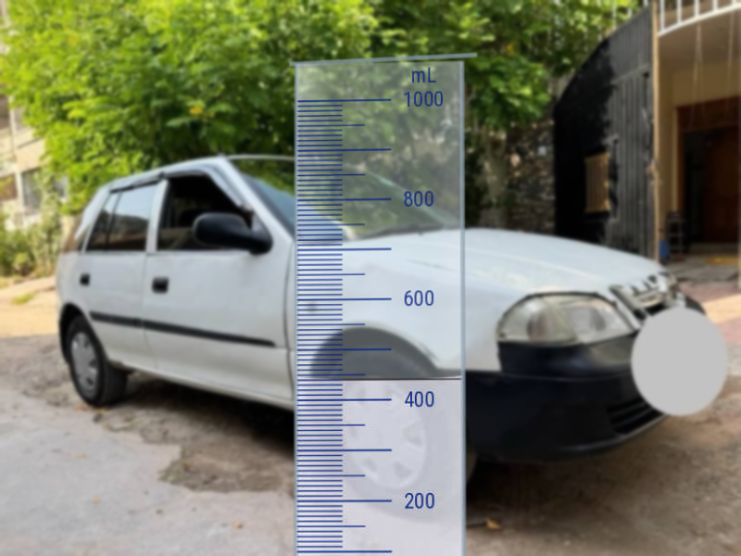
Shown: value=440 unit=mL
